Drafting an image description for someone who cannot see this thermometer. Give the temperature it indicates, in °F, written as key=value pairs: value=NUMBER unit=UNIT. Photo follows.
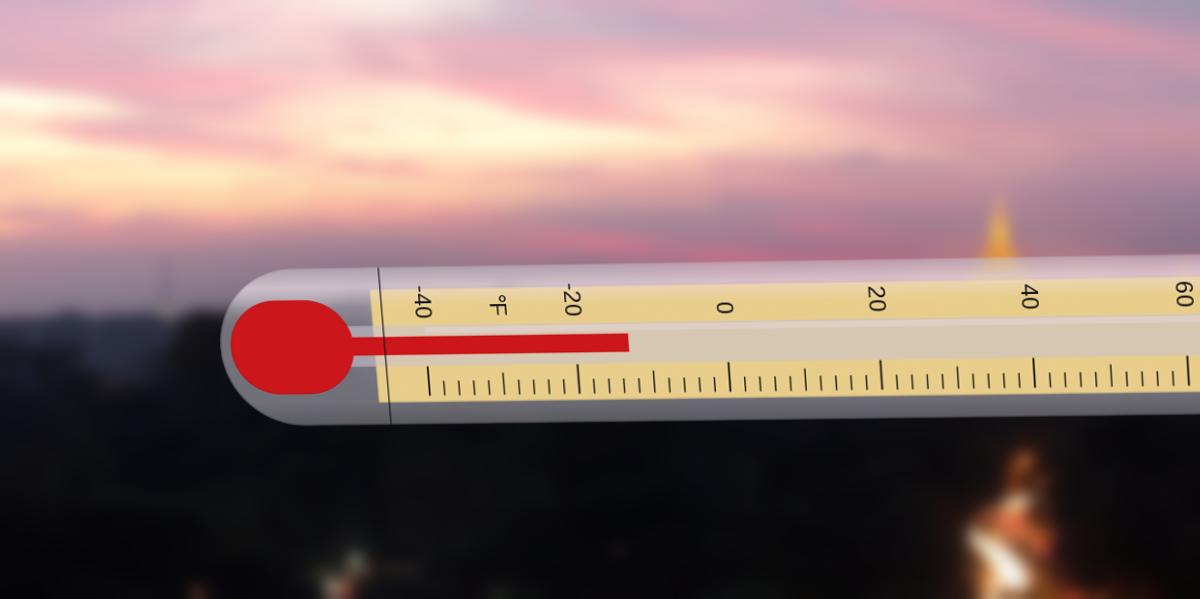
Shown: value=-13 unit=°F
